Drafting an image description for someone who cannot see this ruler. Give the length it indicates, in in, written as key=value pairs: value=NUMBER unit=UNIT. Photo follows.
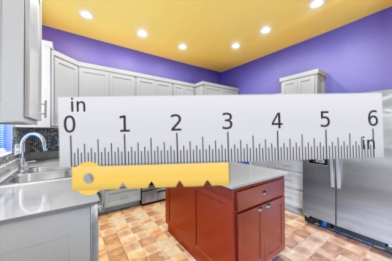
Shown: value=3 unit=in
